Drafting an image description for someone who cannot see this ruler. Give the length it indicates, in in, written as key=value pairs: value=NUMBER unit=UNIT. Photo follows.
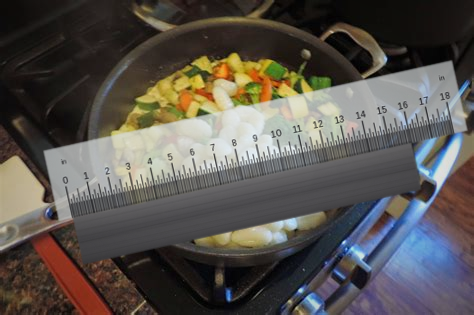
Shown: value=16 unit=in
